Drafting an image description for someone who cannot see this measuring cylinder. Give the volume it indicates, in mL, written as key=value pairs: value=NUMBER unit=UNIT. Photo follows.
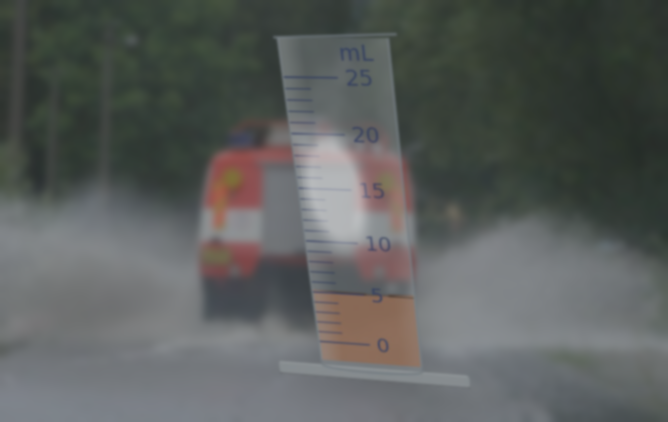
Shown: value=5 unit=mL
